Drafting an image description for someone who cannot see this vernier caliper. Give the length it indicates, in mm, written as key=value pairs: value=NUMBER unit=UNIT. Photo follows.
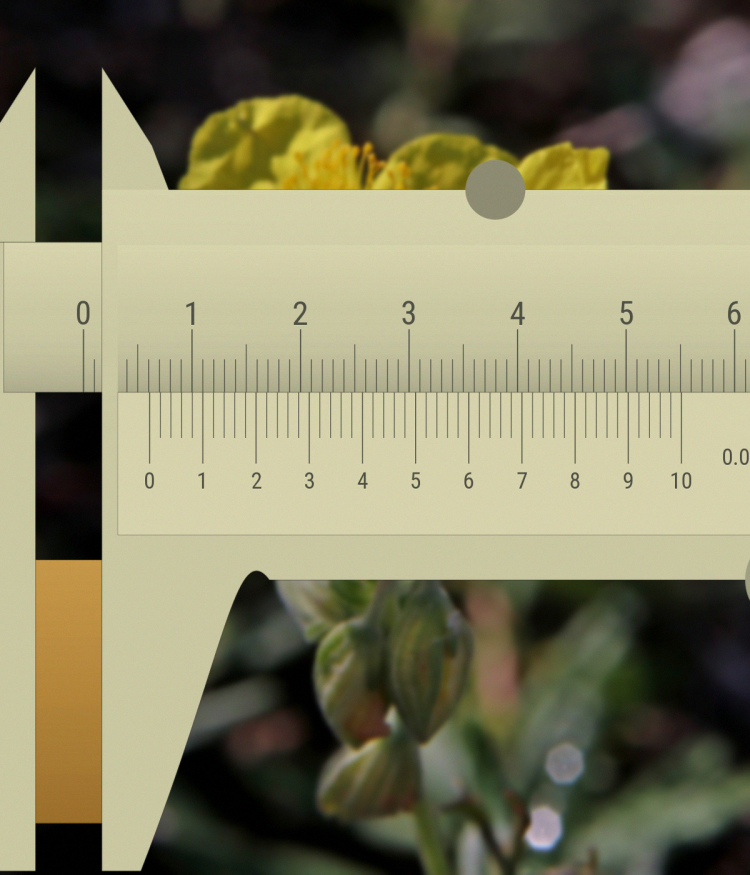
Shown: value=6.1 unit=mm
